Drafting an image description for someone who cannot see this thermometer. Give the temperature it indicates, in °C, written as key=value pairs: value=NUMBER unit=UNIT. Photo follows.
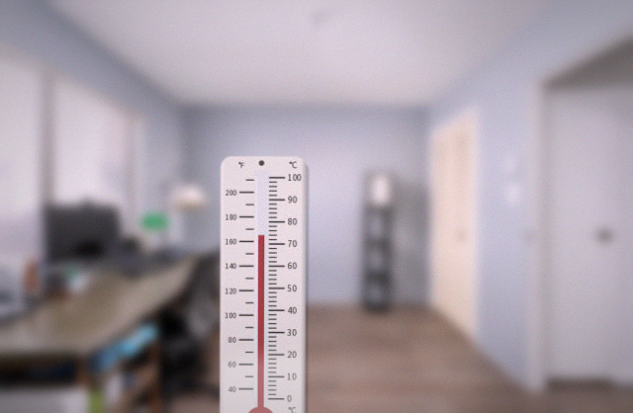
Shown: value=74 unit=°C
